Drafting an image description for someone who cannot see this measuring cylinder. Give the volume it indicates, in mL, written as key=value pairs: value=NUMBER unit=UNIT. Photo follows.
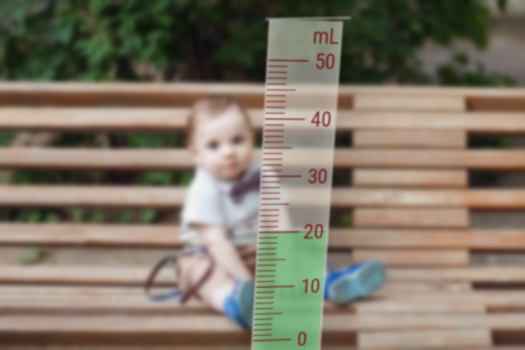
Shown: value=20 unit=mL
